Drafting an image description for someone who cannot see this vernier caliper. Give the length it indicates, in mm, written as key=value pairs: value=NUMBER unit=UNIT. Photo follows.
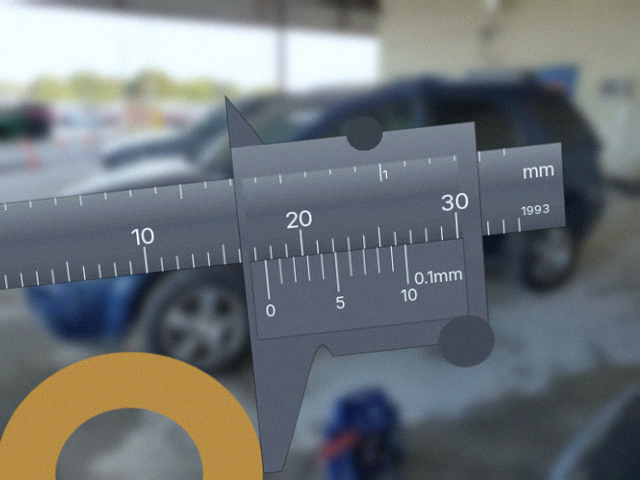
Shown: value=17.6 unit=mm
